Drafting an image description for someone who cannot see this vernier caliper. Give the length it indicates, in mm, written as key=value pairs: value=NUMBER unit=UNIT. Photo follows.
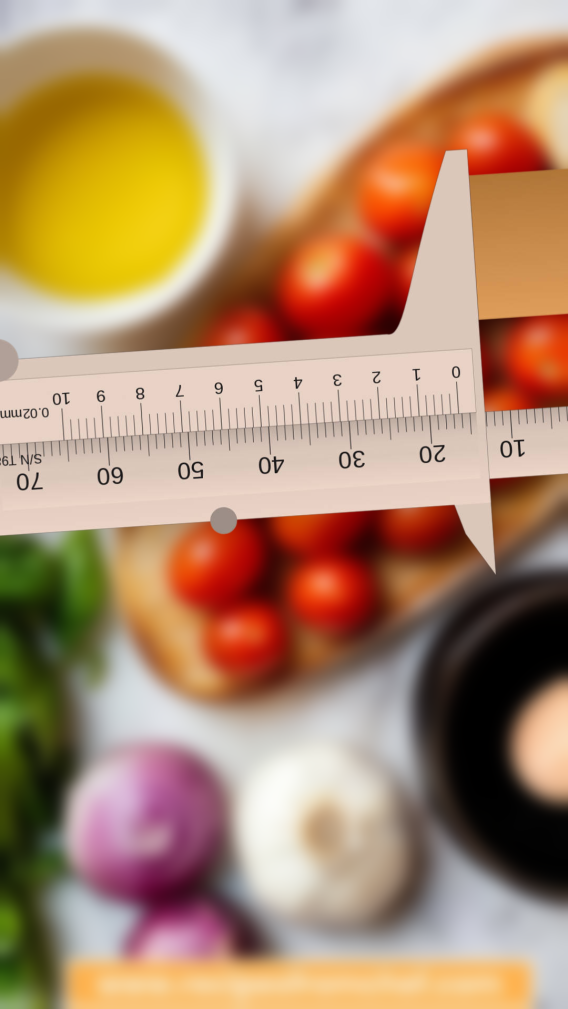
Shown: value=16.4 unit=mm
